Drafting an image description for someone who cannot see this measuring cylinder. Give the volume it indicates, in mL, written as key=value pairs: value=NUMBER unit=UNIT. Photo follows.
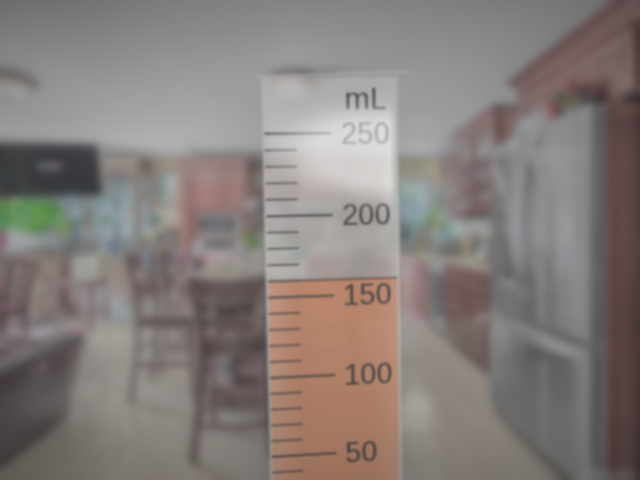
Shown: value=160 unit=mL
